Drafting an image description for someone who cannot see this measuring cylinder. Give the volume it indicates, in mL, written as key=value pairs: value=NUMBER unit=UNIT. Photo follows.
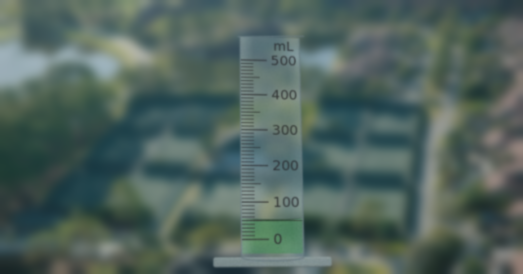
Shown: value=50 unit=mL
